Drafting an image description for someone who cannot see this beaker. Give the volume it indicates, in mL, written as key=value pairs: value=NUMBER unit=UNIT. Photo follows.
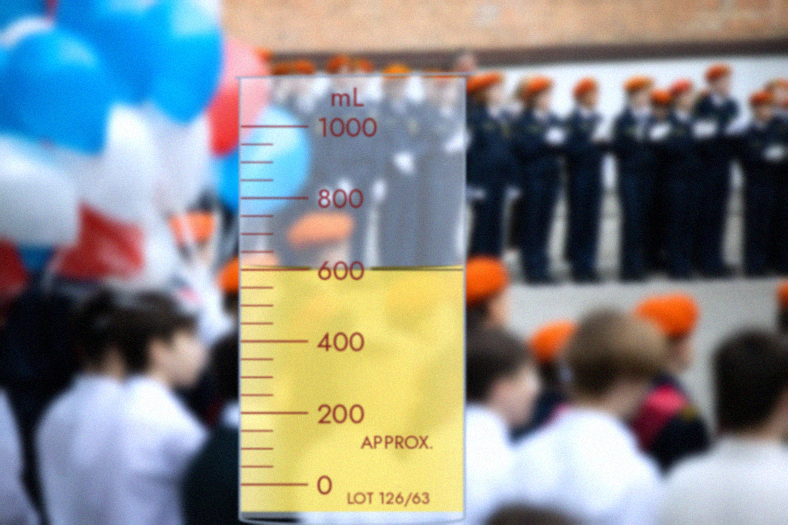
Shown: value=600 unit=mL
